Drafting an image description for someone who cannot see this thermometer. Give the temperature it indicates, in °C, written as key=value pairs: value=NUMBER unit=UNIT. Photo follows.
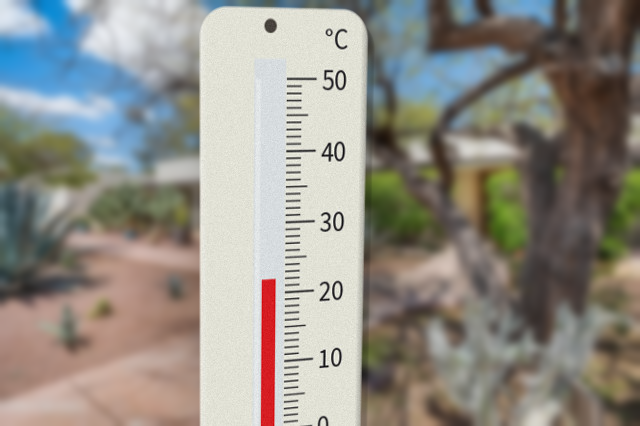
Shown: value=22 unit=°C
